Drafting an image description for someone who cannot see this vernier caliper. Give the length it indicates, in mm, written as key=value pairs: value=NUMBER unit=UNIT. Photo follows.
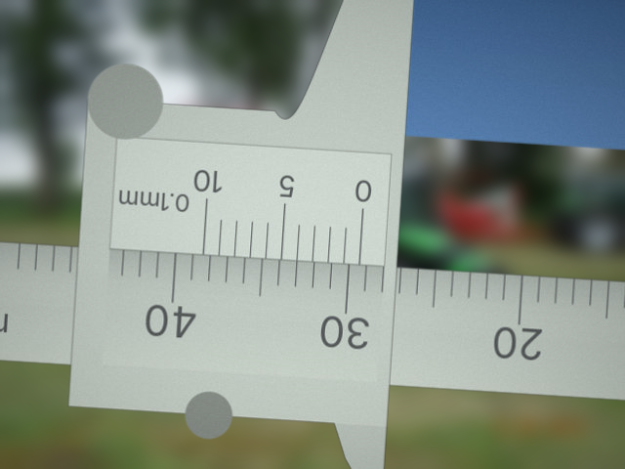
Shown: value=29.4 unit=mm
